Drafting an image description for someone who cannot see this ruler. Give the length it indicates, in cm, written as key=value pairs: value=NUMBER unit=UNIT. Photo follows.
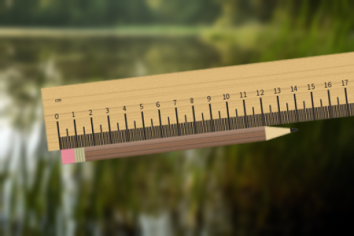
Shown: value=14 unit=cm
